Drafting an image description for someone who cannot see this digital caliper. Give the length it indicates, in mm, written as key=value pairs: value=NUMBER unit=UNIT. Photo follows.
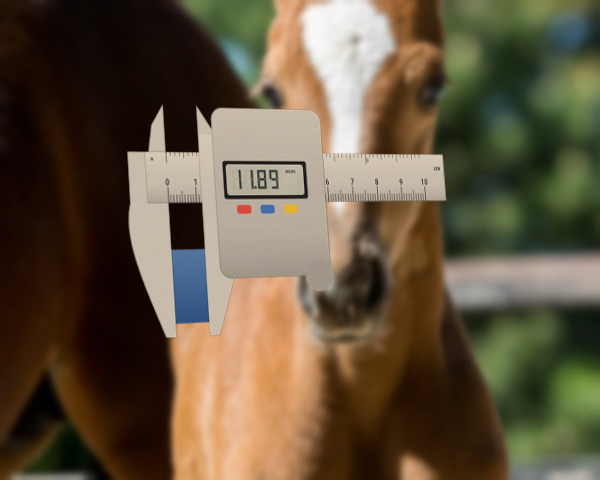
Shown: value=11.89 unit=mm
